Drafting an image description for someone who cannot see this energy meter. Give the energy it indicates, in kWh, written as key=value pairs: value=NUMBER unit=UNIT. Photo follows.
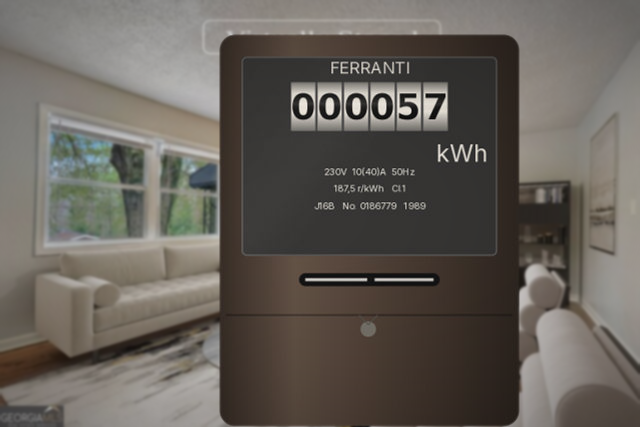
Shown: value=57 unit=kWh
